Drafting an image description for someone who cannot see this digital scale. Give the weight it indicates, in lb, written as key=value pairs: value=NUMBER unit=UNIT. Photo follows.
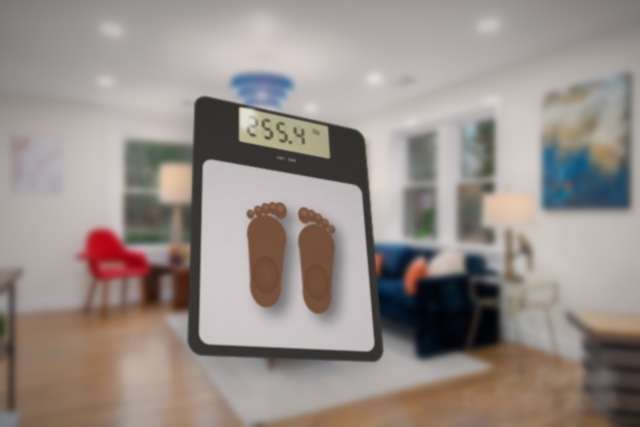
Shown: value=255.4 unit=lb
